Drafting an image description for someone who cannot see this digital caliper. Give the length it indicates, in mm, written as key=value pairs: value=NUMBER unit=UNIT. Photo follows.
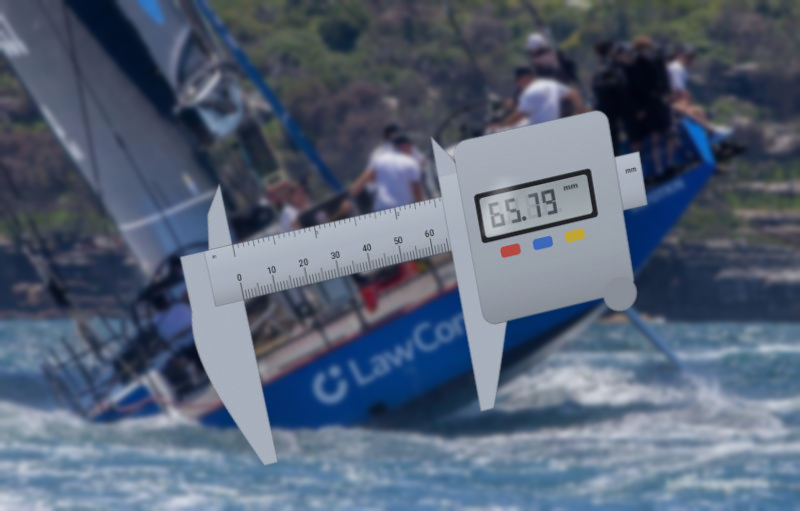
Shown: value=65.79 unit=mm
